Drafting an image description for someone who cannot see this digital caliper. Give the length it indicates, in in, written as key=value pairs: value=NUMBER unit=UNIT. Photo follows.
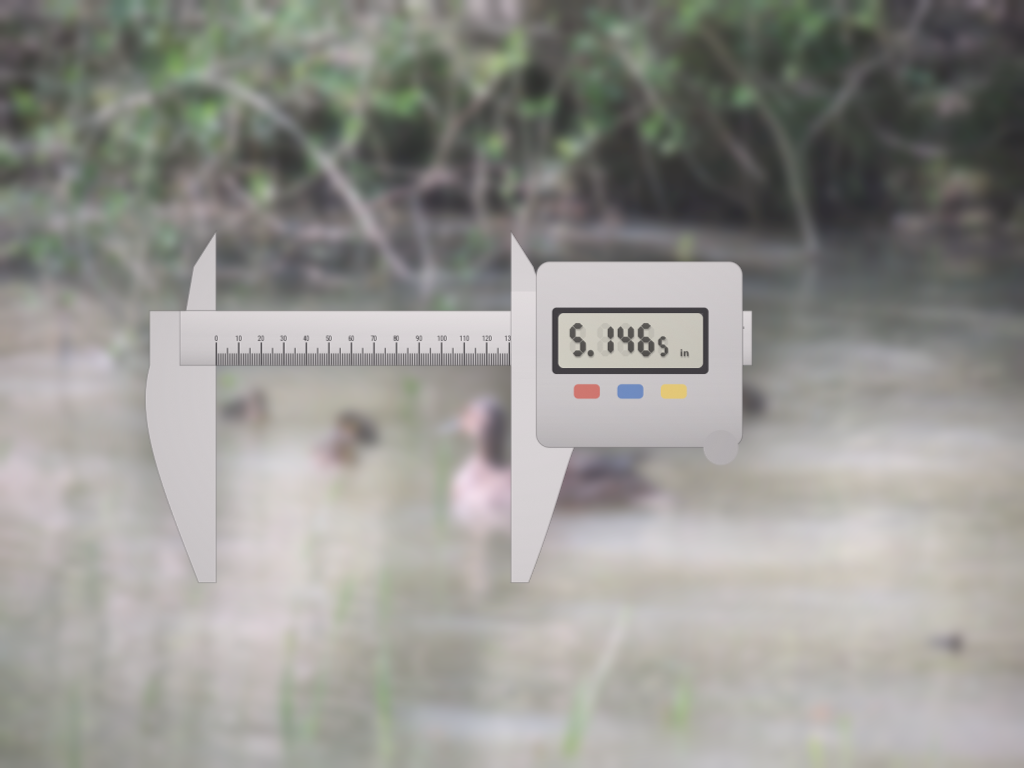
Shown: value=5.1465 unit=in
